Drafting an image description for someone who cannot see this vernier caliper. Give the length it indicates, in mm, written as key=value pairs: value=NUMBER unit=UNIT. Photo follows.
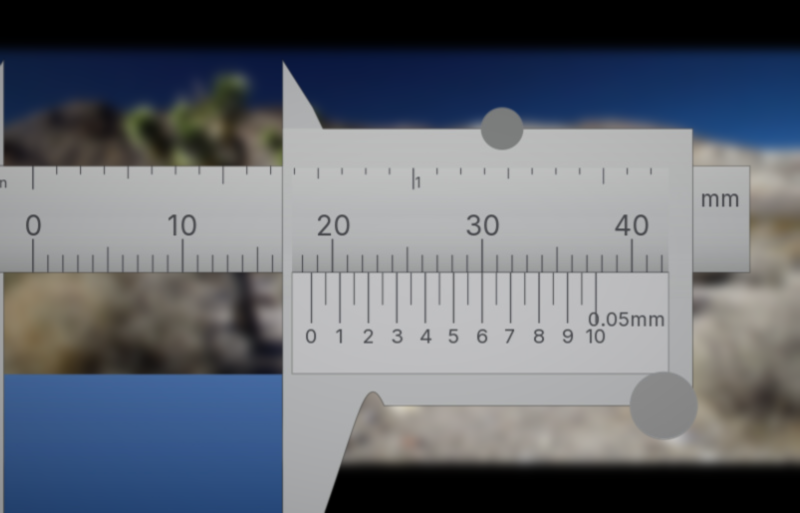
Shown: value=18.6 unit=mm
